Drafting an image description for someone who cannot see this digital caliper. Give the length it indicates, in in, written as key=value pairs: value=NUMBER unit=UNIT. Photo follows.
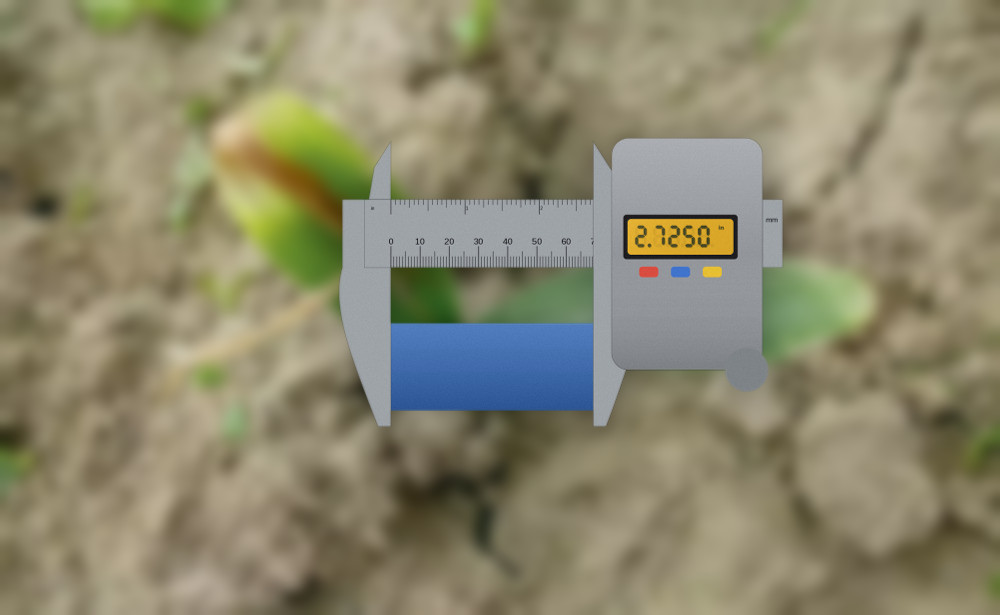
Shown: value=2.7250 unit=in
